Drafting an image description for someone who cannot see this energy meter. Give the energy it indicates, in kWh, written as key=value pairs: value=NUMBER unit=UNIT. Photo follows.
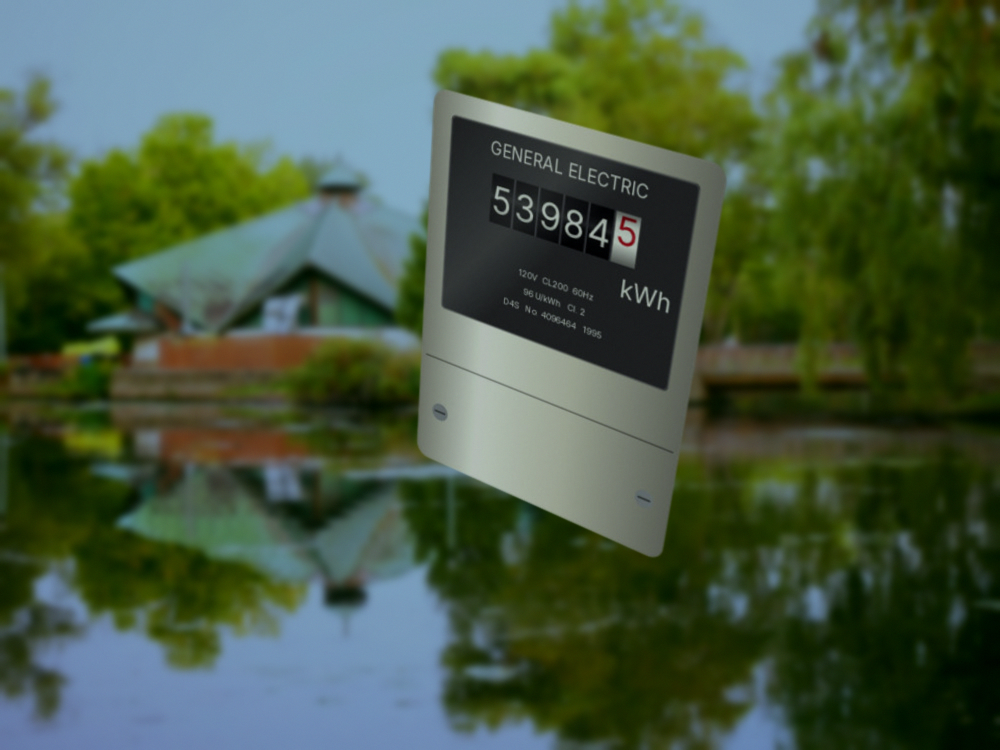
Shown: value=53984.5 unit=kWh
